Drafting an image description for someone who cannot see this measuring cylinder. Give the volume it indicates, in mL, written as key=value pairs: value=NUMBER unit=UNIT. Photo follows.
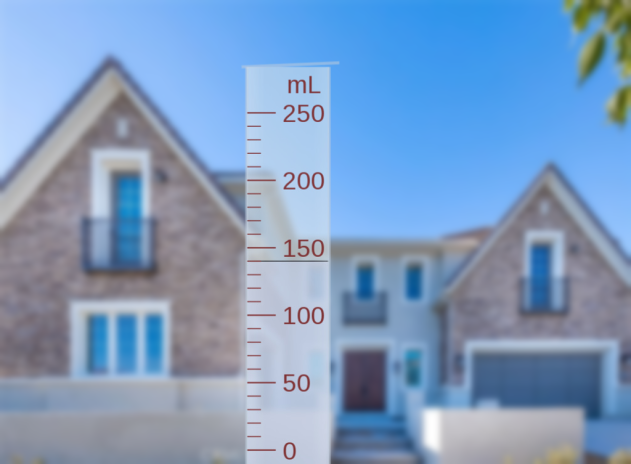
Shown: value=140 unit=mL
